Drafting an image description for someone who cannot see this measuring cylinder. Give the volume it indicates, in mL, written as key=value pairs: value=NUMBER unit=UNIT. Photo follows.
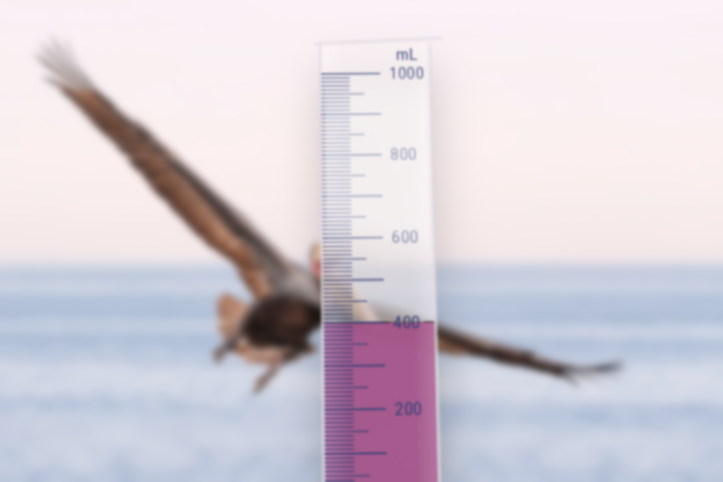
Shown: value=400 unit=mL
